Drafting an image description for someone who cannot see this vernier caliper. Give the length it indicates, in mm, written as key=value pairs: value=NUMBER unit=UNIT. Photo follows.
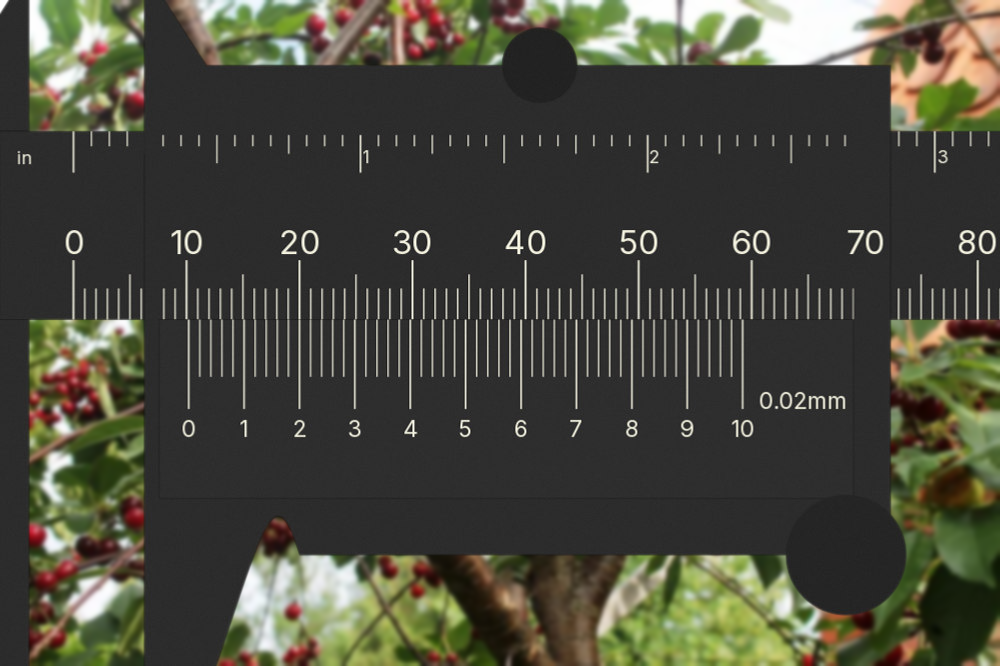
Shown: value=10.2 unit=mm
